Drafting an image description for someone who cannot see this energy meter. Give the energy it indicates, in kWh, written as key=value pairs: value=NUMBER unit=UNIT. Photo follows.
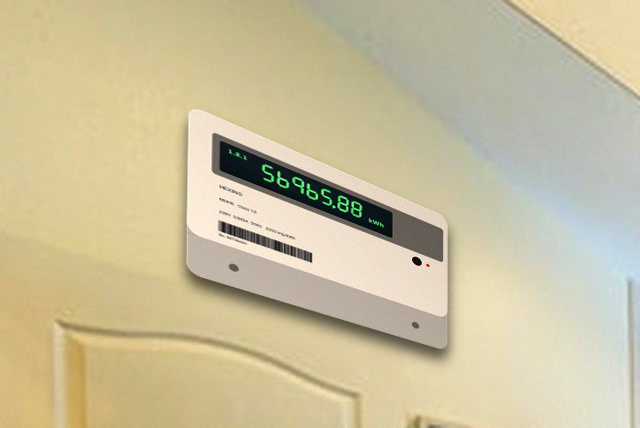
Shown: value=56965.88 unit=kWh
